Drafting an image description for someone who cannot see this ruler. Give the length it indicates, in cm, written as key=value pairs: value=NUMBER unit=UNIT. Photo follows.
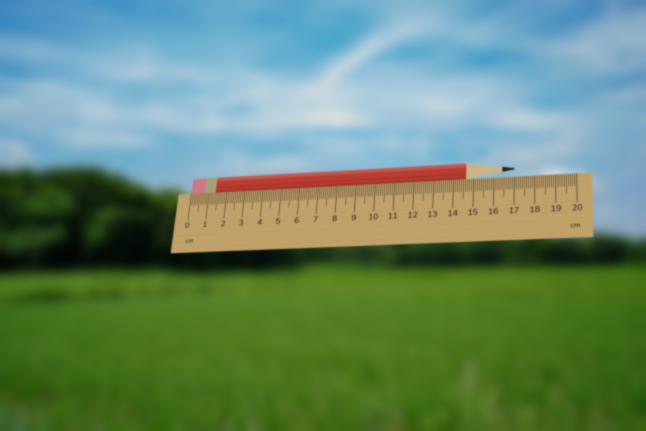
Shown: value=17 unit=cm
